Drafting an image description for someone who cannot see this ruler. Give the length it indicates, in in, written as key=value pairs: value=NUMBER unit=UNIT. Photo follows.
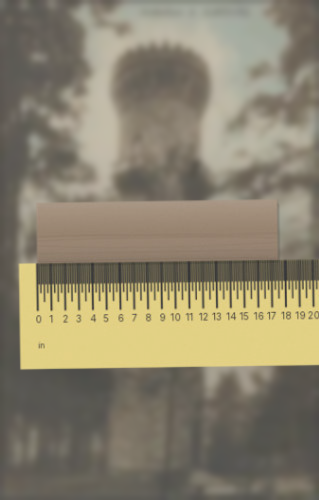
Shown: value=17.5 unit=in
